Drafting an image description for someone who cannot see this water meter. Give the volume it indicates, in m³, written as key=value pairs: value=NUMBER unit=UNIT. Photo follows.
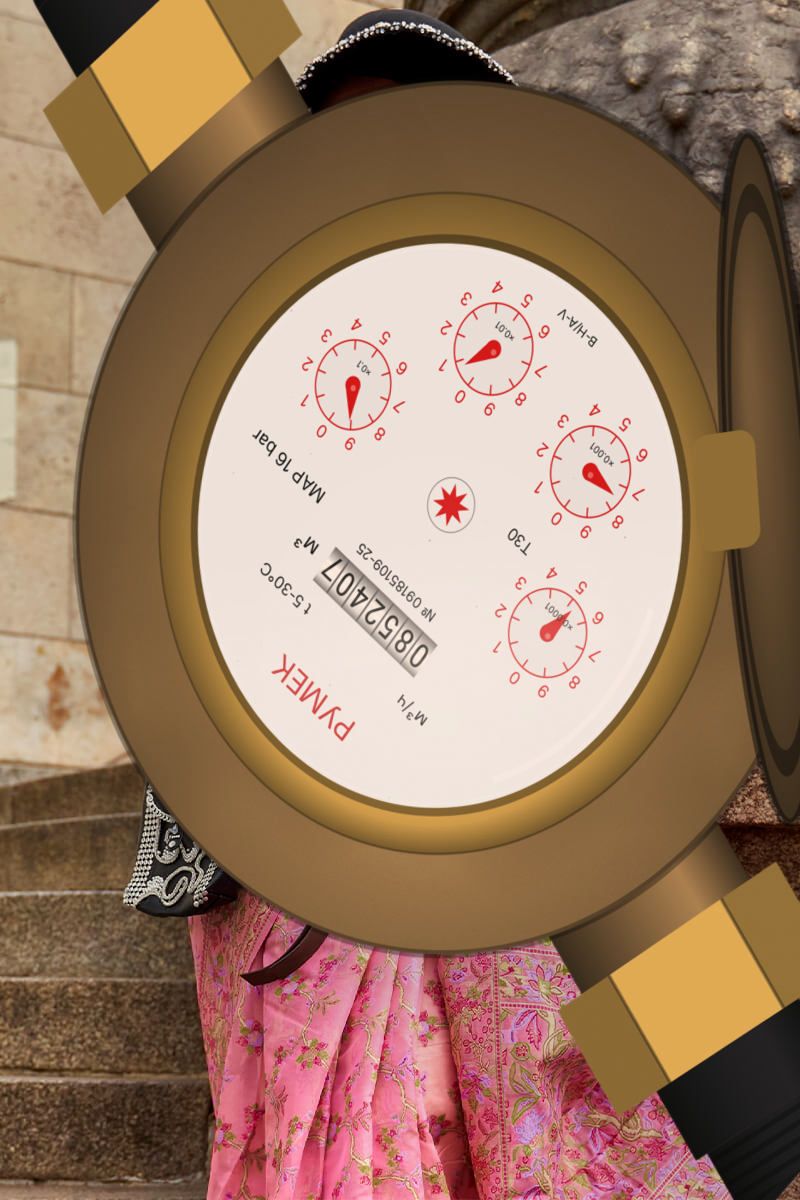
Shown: value=852406.9075 unit=m³
